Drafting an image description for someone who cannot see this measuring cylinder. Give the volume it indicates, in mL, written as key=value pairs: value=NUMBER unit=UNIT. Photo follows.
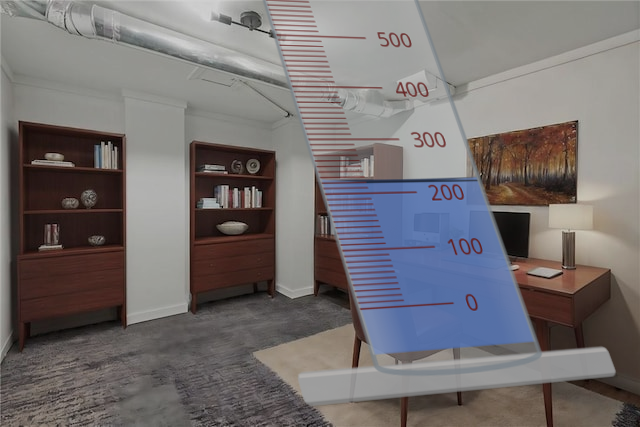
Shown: value=220 unit=mL
